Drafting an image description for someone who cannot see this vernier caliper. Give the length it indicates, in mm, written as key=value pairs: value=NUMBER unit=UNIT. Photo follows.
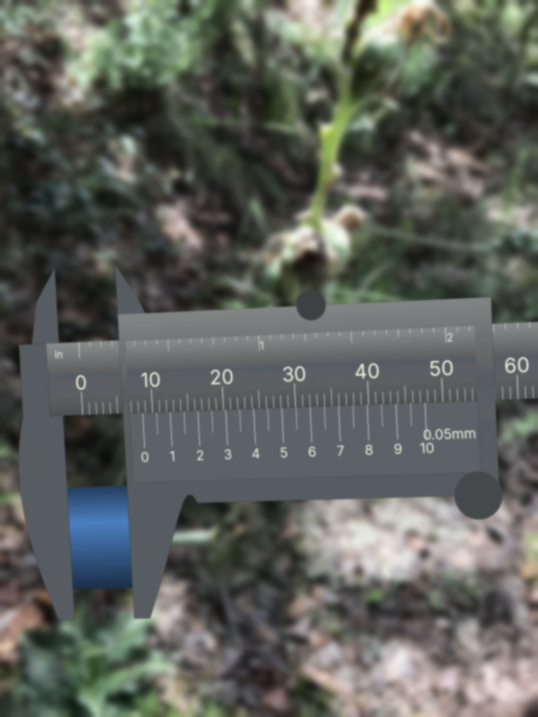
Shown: value=8.6 unit=mm
